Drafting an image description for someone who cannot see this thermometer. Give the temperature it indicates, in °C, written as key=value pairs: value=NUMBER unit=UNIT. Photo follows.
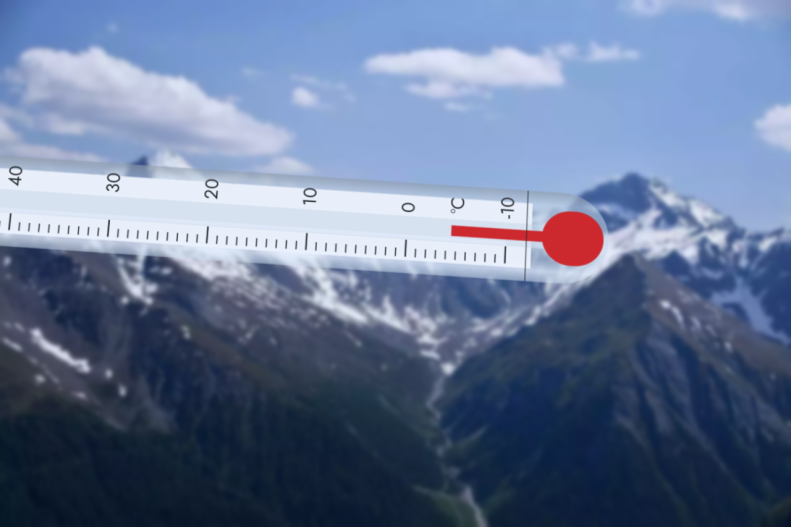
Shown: value=-4.5 unit=°C
